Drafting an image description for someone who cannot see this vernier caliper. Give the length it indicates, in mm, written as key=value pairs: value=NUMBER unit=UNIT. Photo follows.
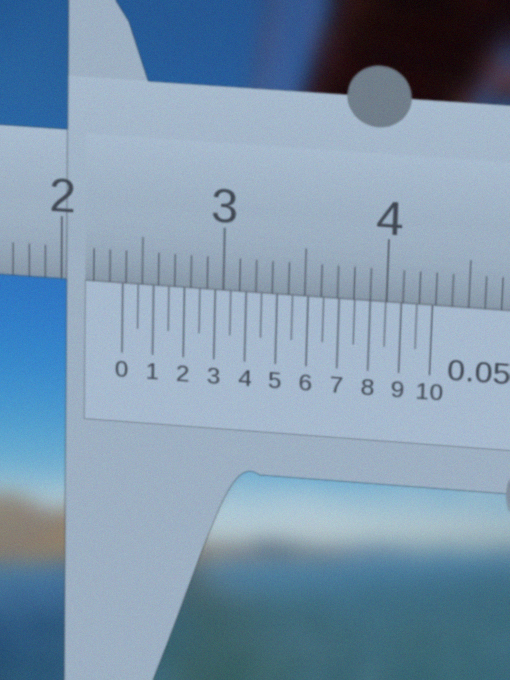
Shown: value=23.8 unit=mm
